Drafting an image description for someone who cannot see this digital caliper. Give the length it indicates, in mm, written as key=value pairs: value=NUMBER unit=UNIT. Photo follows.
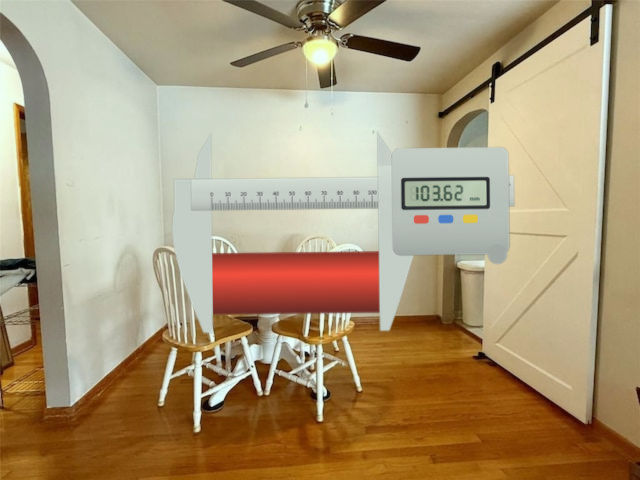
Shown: value=103.62 unit=mm
